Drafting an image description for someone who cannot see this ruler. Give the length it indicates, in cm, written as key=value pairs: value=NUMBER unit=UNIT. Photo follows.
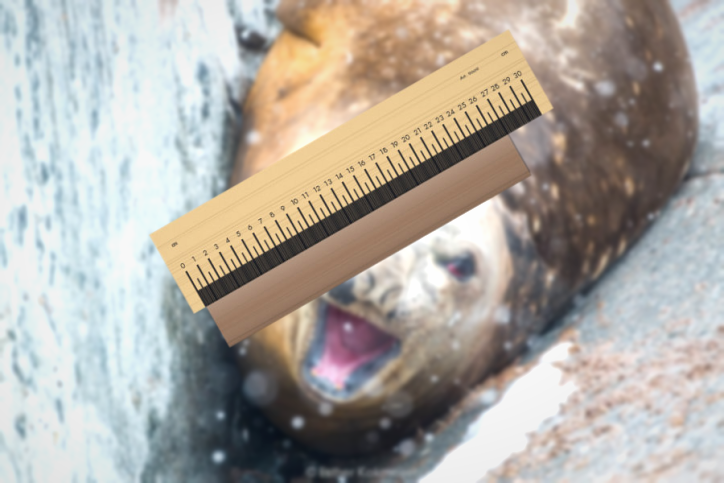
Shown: value=27 unit=cm
